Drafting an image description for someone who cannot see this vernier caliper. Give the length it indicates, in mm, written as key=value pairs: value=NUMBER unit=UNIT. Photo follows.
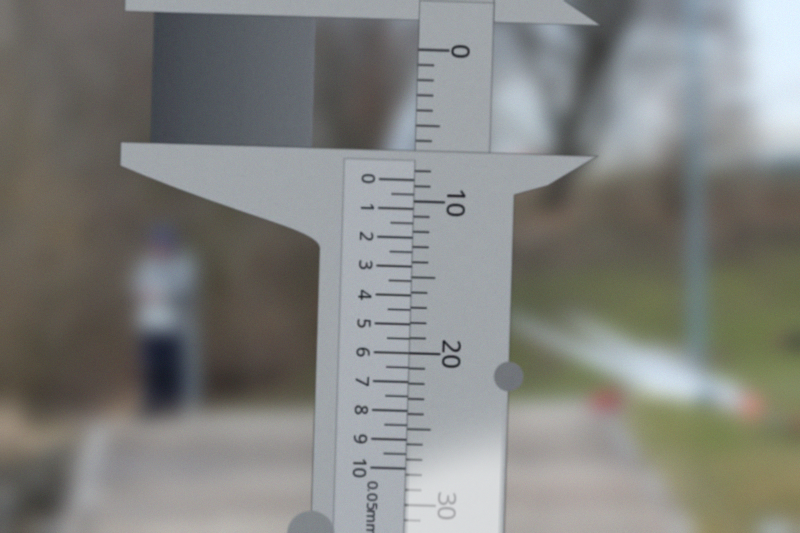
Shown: value=8.6 unit=mm
